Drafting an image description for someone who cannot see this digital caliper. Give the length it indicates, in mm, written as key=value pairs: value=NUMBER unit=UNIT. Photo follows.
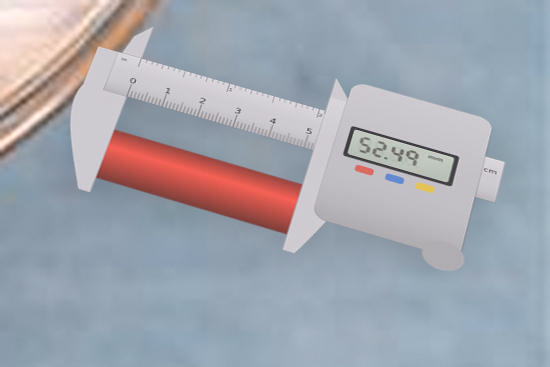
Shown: value=52.49 unit=mm
